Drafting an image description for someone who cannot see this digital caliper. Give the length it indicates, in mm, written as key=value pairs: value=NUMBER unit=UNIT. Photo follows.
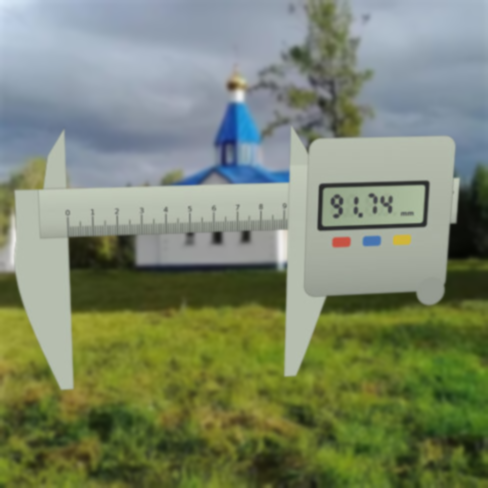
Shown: value=91.74 unit=mm
